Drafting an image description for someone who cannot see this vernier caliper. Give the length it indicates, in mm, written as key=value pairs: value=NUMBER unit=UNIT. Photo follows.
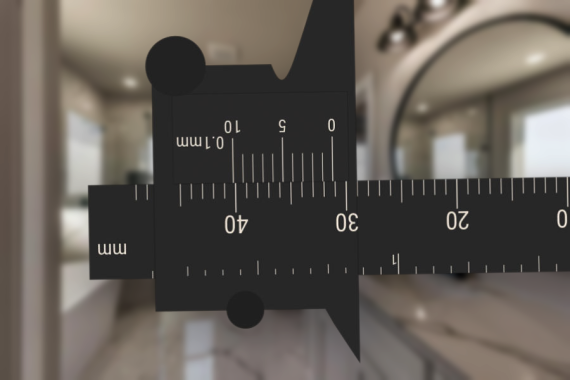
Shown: value=31.2 unit=mm
